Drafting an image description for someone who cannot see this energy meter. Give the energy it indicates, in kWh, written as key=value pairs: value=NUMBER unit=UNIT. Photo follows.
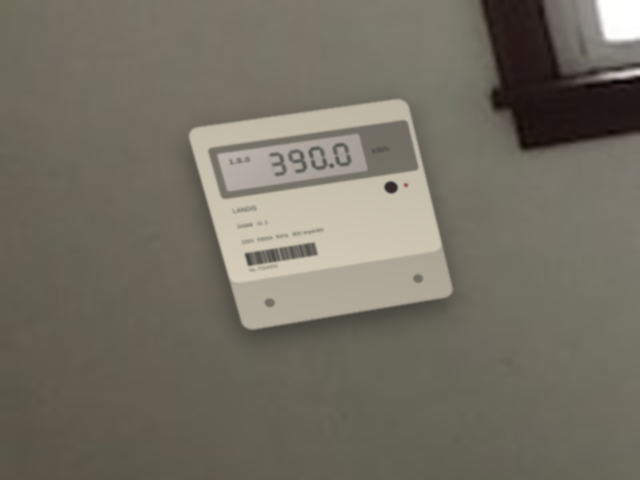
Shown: value=390.0 unit=kWh
